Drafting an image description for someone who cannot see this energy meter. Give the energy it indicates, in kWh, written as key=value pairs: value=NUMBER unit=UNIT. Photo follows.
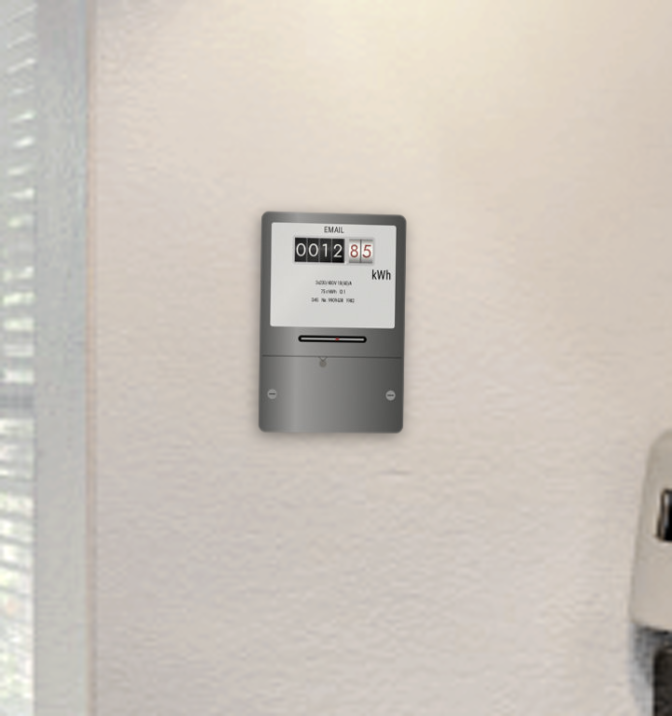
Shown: value=12.85 unit=kWh
